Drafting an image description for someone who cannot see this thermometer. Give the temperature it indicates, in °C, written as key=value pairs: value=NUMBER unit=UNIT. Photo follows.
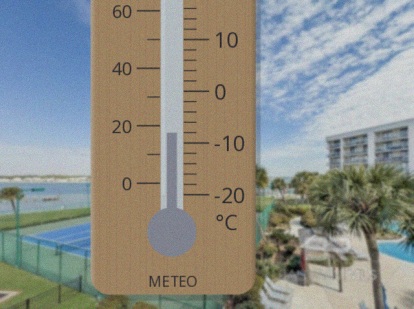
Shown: value=-8 unit=°C
